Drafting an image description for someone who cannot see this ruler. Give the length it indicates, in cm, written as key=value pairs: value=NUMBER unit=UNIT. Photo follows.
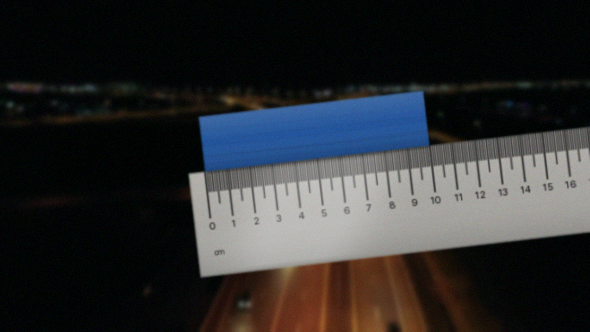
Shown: value=10 unit=cm
